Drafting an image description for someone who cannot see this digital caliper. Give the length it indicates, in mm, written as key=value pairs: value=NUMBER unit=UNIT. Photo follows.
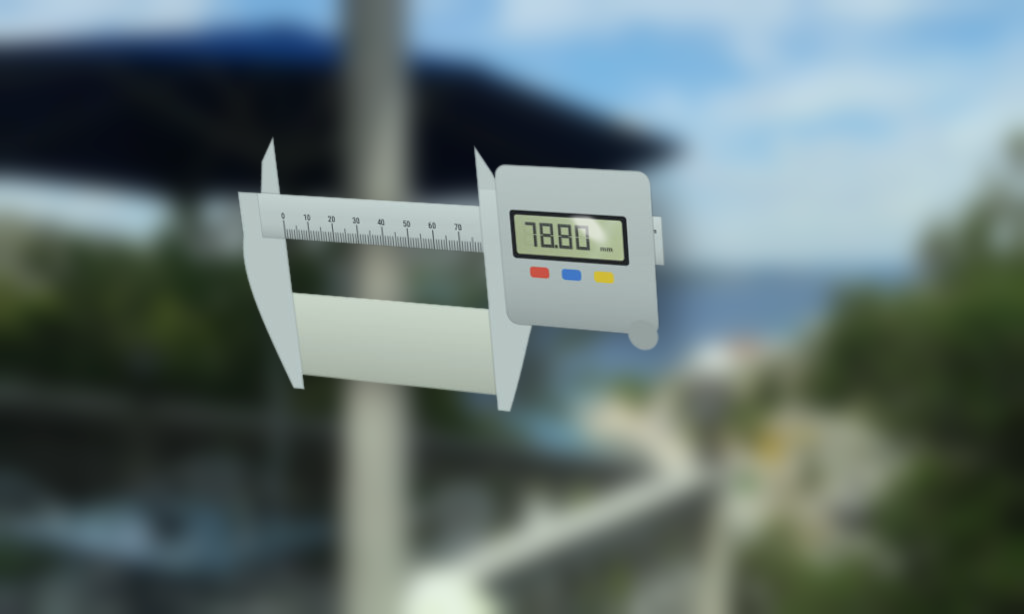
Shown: value=78.80 unit=mm
